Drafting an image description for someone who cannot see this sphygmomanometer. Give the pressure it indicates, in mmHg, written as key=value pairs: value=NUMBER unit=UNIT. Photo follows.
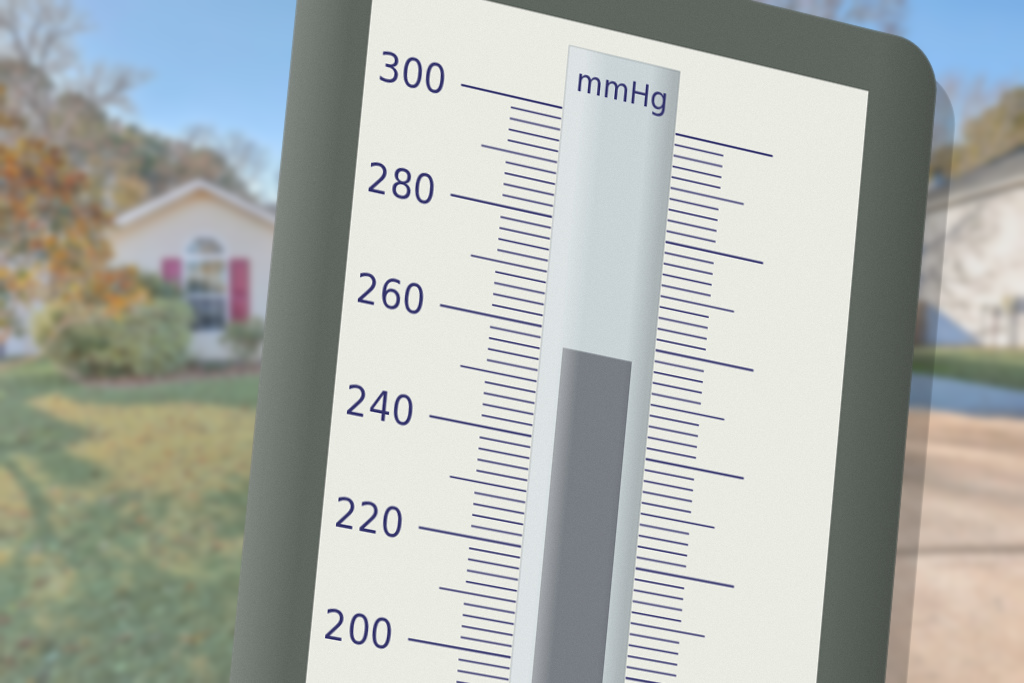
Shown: value=257 unit=mmHg
